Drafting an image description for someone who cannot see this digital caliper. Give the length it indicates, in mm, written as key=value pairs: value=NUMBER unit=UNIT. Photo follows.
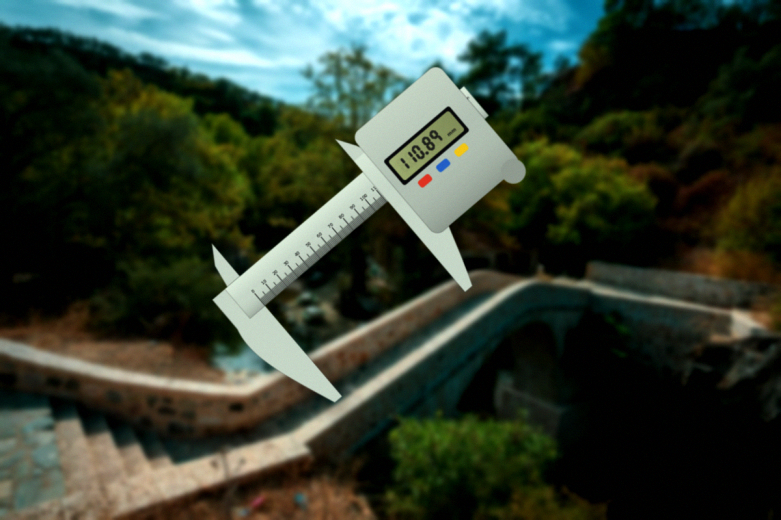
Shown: value=110.89 unit=mm
